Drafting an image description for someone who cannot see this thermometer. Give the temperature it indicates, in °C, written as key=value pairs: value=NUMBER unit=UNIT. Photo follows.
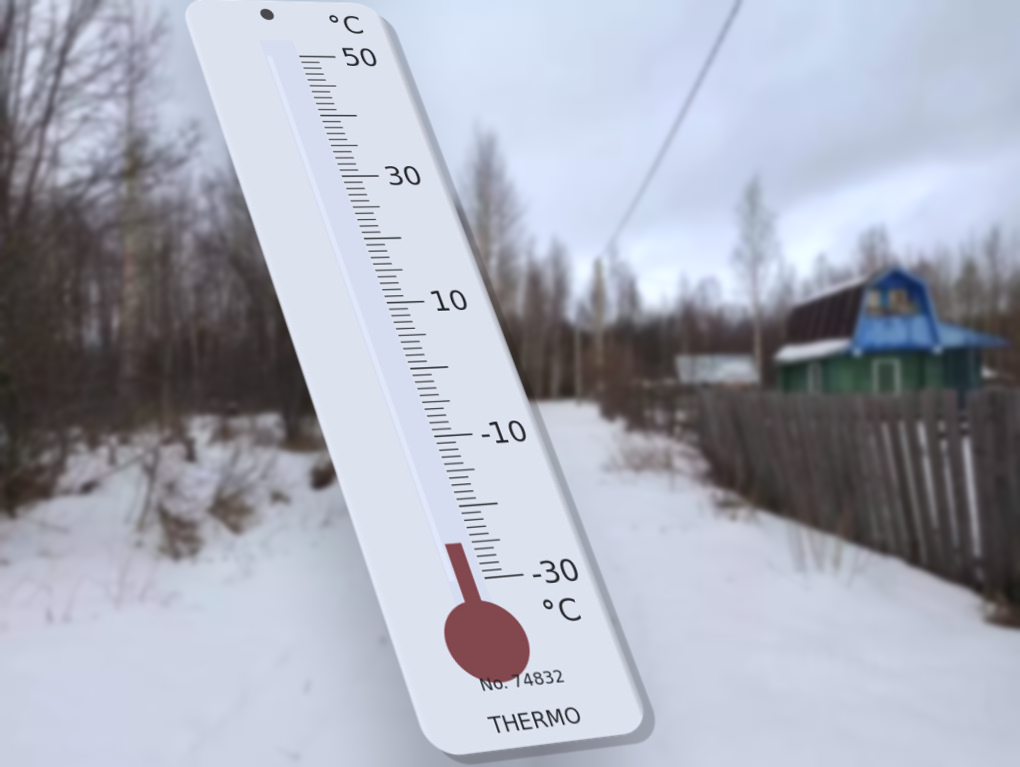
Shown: value=-25 unit=°C
